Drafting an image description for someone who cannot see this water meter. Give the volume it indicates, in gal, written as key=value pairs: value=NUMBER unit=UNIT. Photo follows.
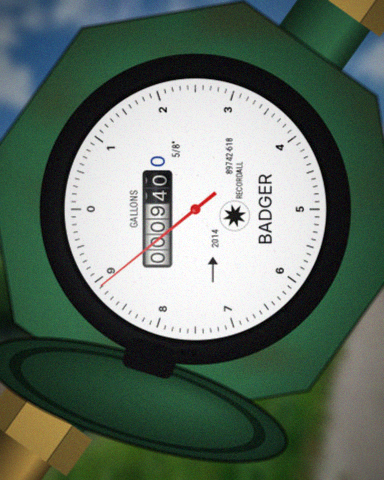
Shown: value=9398.9 unit=gal
